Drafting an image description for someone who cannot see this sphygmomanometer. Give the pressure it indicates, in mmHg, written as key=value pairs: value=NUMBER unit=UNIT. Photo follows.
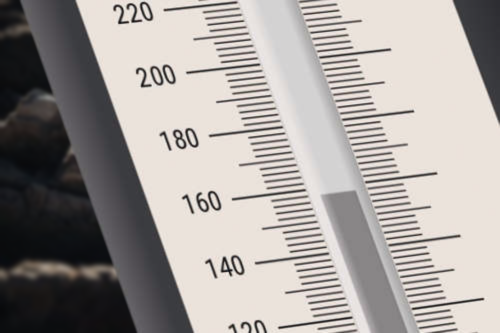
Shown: value=158 unit=mmHg
